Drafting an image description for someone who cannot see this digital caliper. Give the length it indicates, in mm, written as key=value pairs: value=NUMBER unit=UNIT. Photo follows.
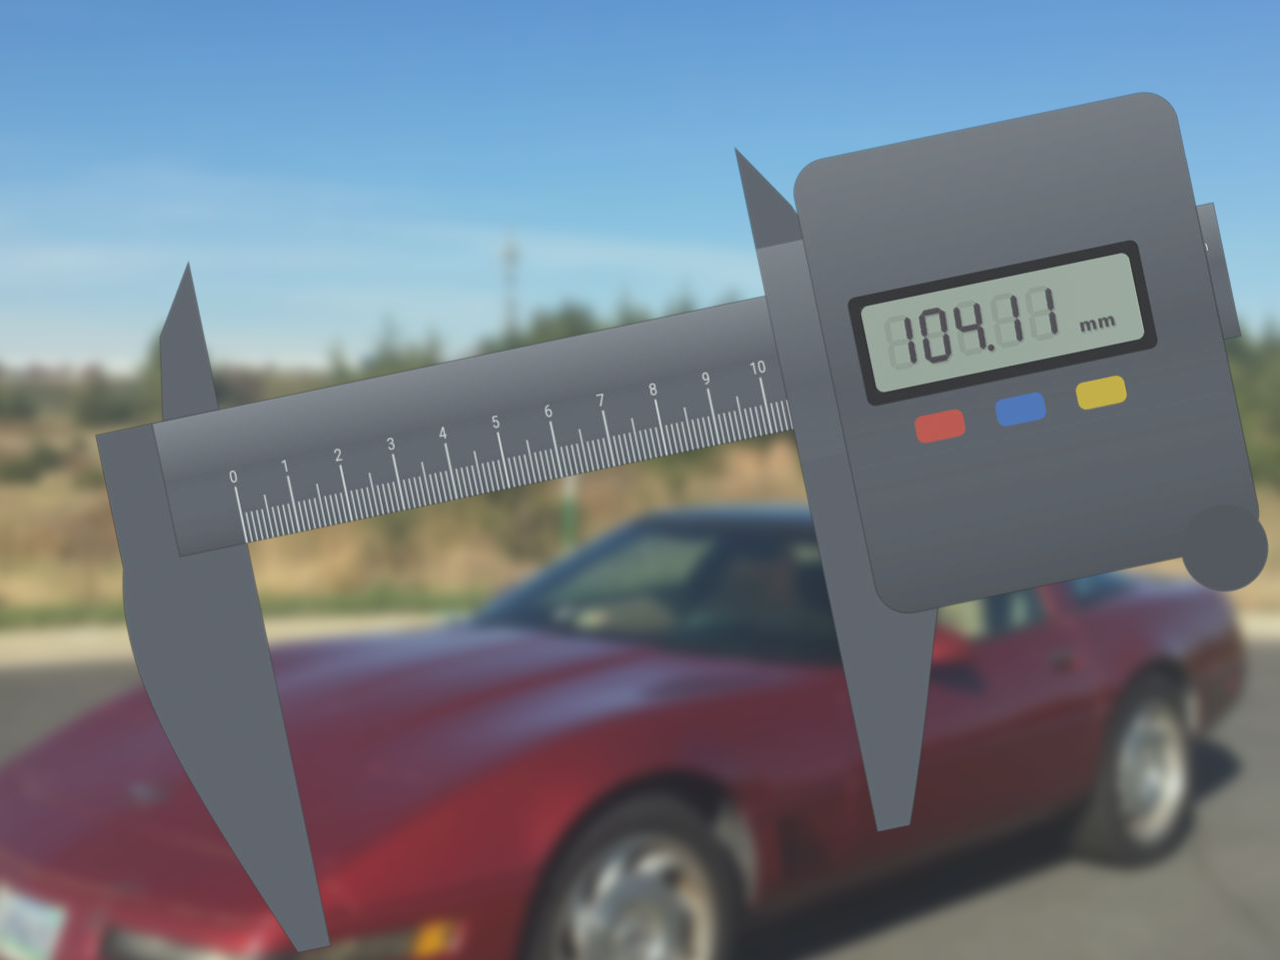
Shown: value=104.11 unit=mm
